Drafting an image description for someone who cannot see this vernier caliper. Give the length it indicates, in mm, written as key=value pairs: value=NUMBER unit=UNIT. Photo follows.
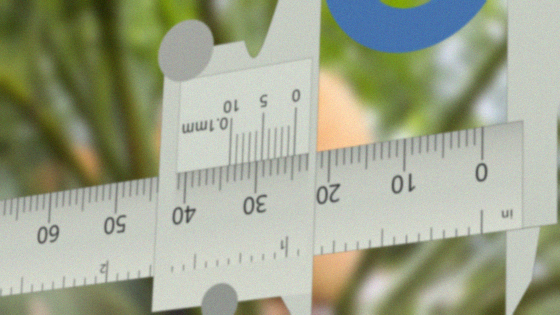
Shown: value=24.8 unit=mm
